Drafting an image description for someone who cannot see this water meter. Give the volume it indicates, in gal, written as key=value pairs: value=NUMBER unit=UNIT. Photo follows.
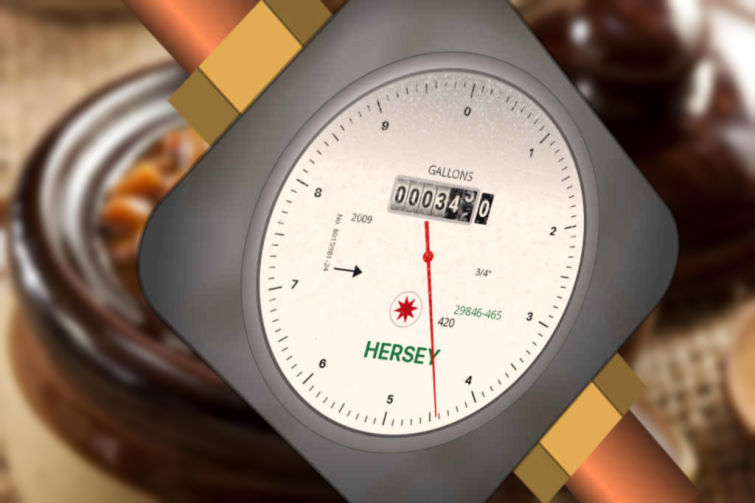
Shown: value=3454.4 unit=gal
